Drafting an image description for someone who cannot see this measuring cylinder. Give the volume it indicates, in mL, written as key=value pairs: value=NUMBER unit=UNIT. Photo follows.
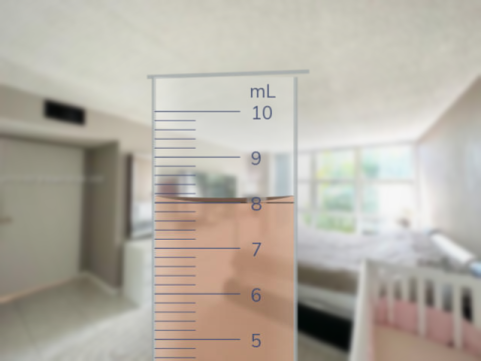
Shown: value=8 unit=mL
